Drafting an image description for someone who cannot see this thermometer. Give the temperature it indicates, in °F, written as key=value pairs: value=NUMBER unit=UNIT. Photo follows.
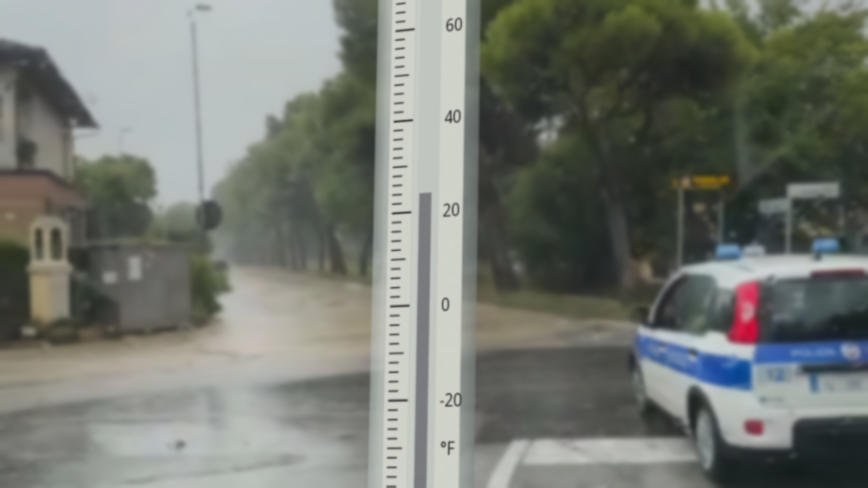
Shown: value=24 unit=°F
